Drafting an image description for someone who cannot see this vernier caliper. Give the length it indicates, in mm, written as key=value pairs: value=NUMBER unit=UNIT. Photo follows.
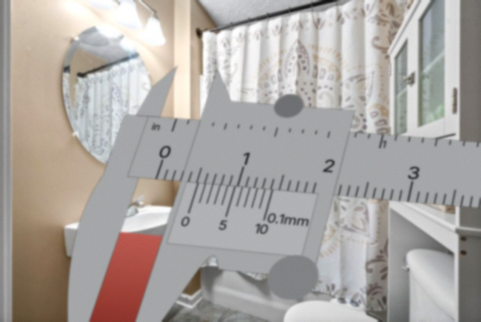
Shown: value=5.2 unit=mm
